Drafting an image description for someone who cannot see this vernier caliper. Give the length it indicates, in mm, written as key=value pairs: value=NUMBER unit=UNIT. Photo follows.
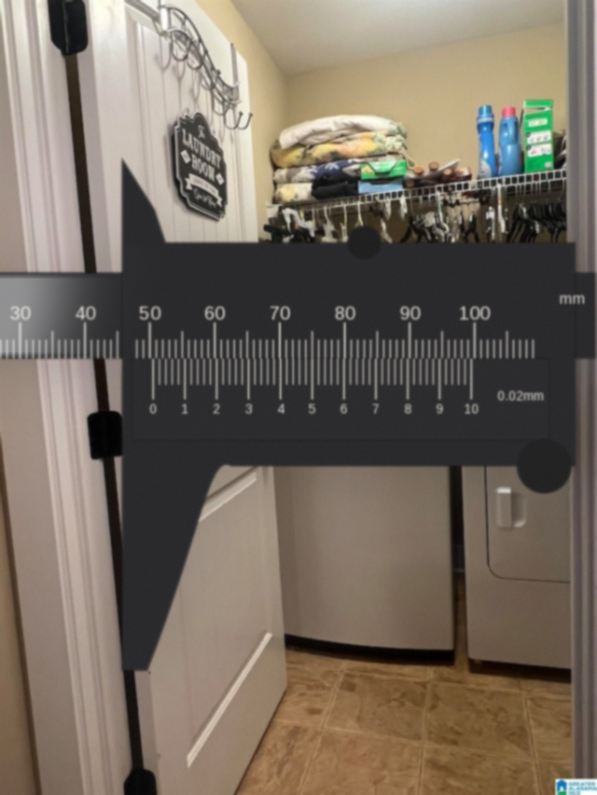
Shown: value=50.5 unit=mm
